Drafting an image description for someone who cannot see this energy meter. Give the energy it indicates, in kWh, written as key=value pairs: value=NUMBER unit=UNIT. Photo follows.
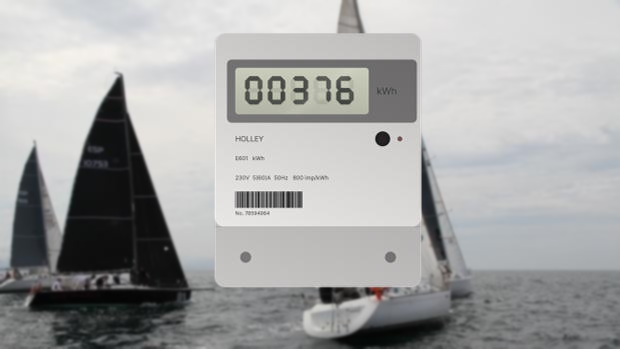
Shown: value=376 unit=kWh
